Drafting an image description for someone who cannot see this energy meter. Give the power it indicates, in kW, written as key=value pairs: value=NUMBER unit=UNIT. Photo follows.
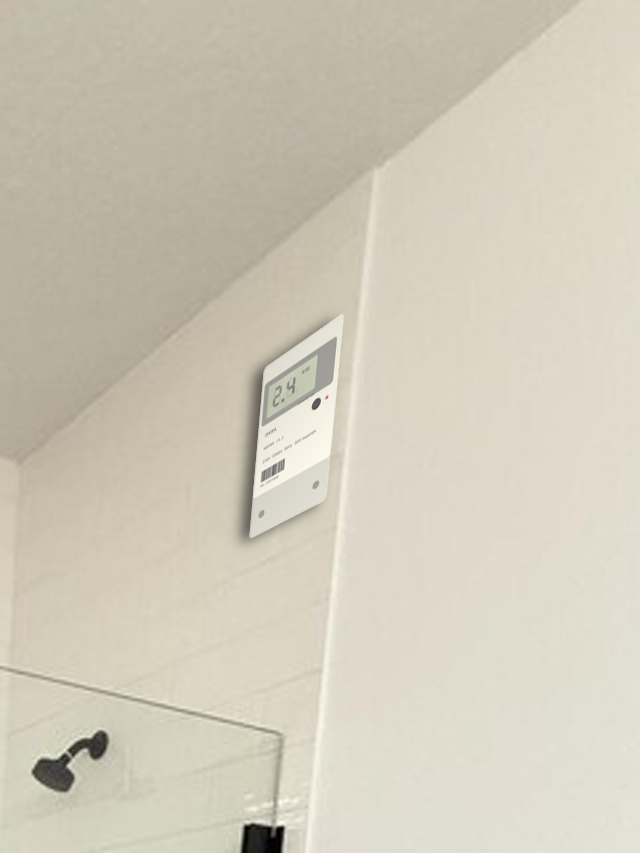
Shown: value=2.4 unit=kW
